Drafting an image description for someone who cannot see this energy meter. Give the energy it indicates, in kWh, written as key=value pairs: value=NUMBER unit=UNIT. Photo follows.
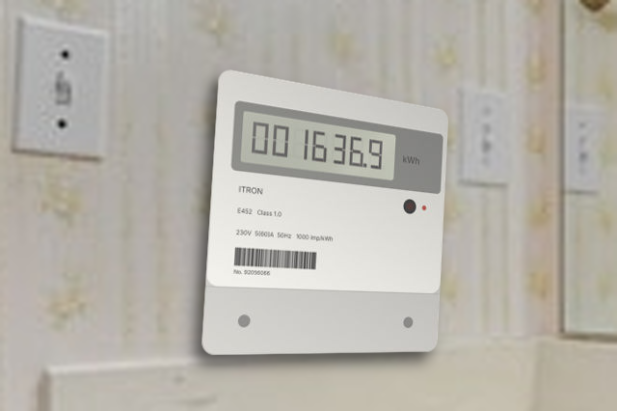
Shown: value=1636.9 unit=kWh
